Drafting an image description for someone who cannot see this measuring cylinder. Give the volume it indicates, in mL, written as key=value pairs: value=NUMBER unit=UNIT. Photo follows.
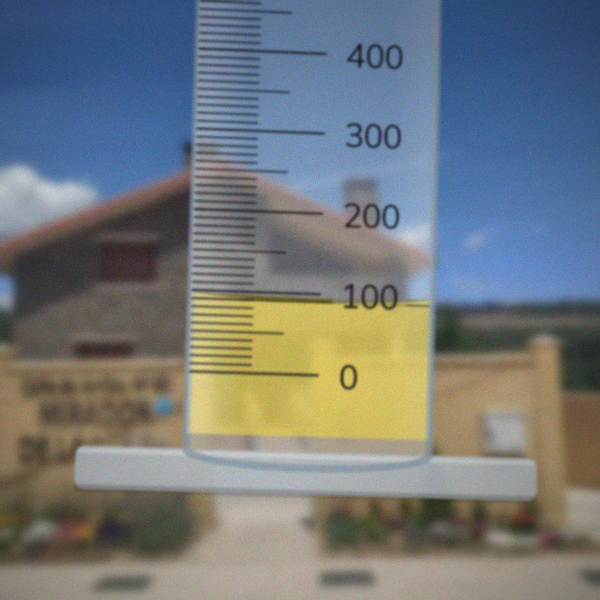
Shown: value=90 unit=mL
